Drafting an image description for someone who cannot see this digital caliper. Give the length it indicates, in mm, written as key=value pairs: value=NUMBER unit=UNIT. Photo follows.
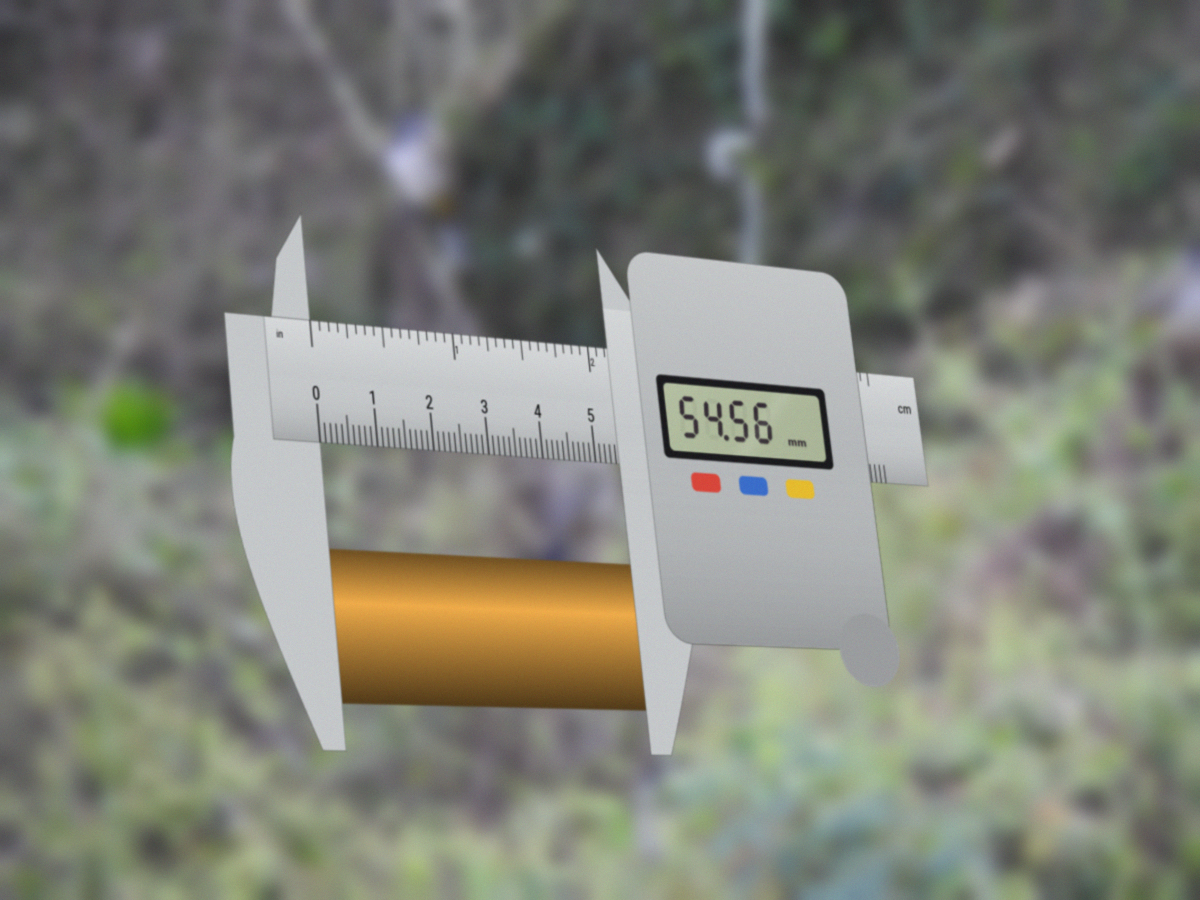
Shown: value=54.56 unit=mm
